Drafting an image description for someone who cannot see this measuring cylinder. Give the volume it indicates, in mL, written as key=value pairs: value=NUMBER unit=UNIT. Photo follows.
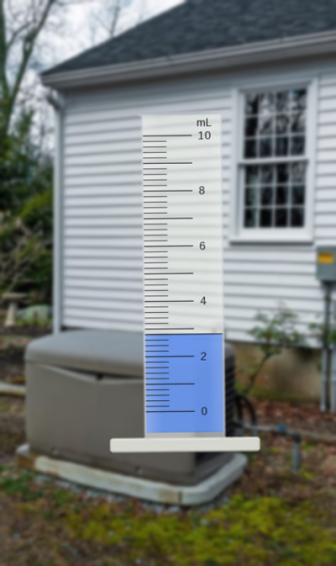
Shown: value=2.8 unit=mL
